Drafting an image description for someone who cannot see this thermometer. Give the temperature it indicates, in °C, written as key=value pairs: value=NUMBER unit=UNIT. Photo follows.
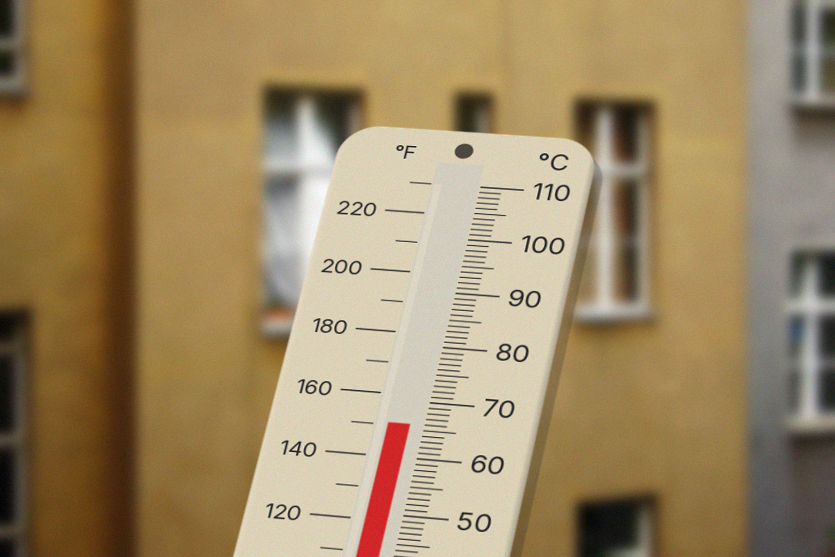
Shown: value=66 unit=°C
